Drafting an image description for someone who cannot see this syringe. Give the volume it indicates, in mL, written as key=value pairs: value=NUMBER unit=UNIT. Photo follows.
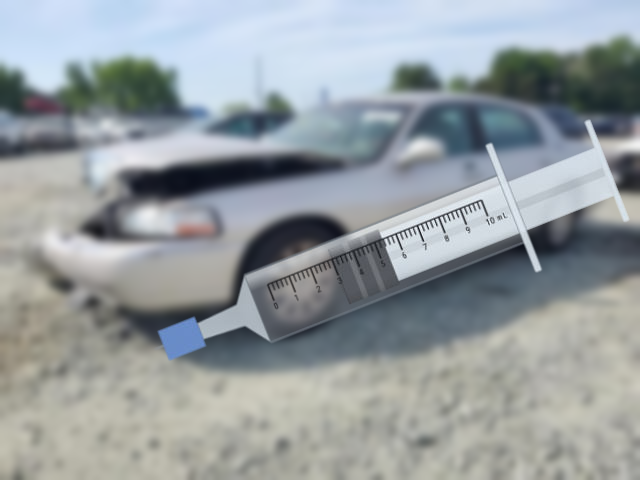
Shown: value=3 unit=mL
